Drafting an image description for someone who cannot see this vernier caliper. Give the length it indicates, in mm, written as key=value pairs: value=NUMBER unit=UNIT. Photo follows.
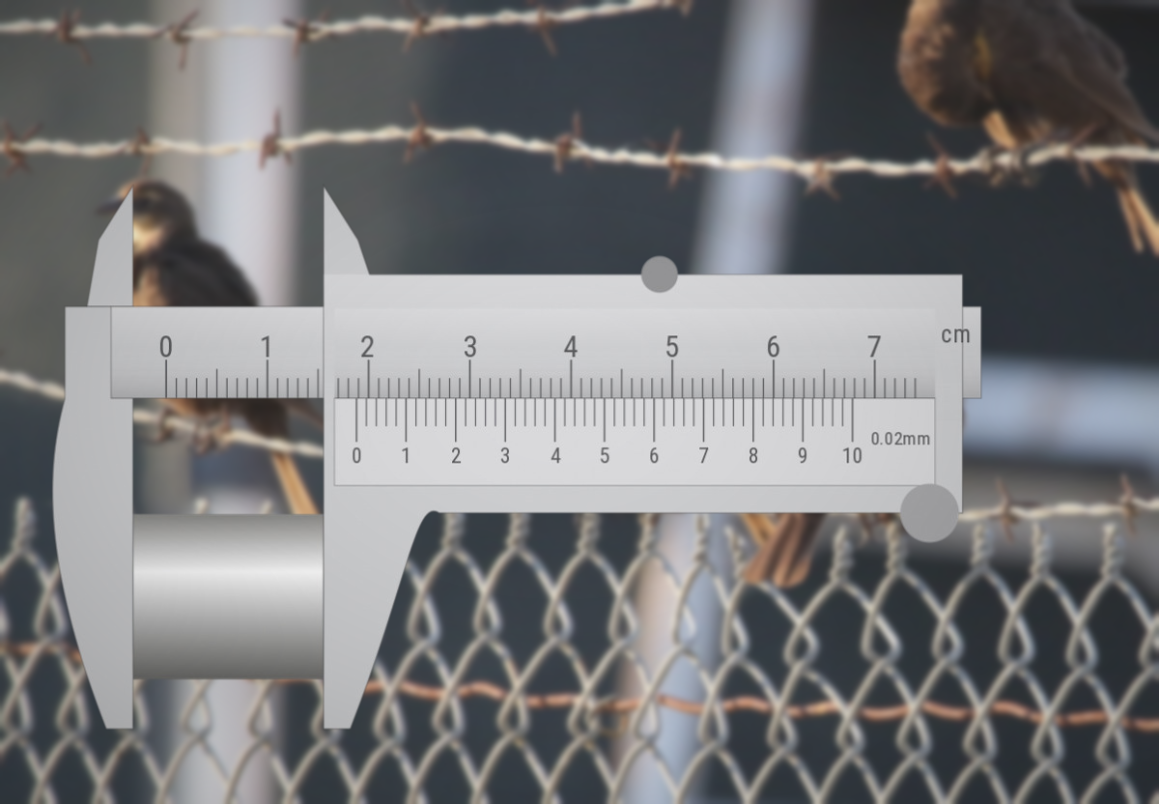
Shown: value=18.8 unit=mm
